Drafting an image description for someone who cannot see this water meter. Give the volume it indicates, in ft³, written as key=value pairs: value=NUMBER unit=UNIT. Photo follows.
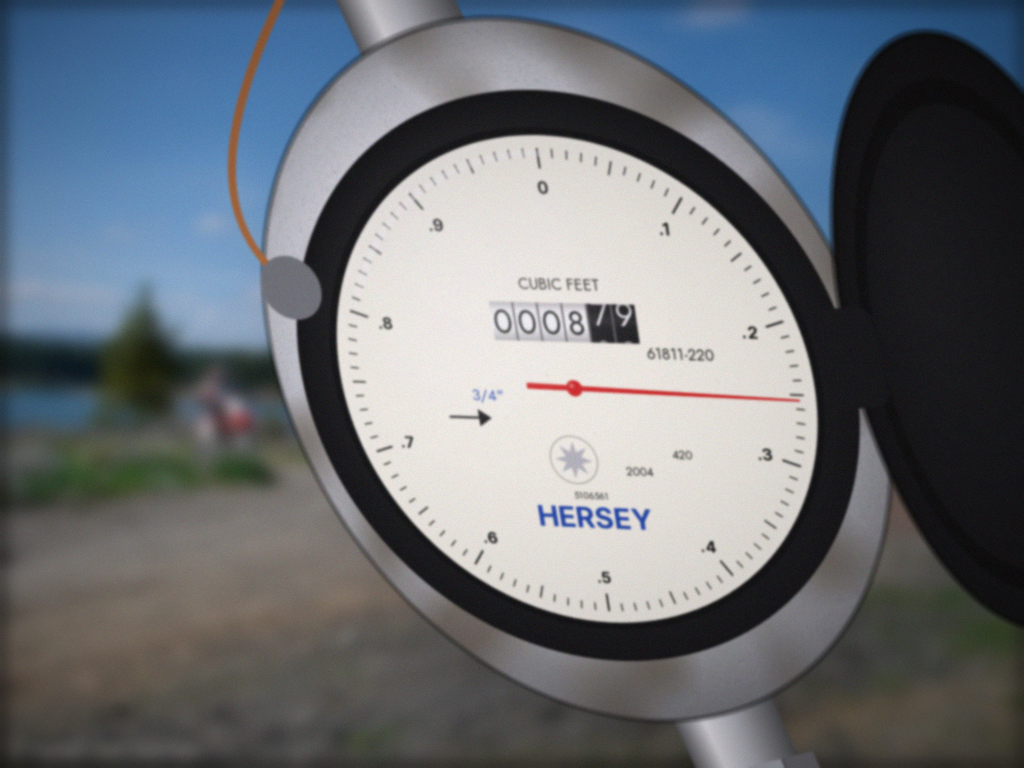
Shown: value=879.25 unit=ft³
